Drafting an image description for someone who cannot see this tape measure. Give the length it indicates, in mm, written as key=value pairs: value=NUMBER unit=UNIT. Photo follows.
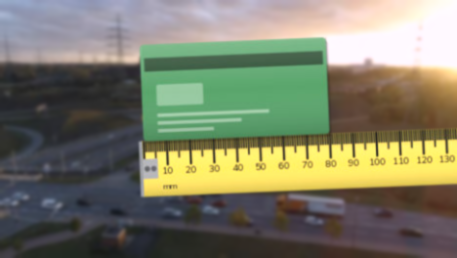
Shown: value=80 unit=mm
